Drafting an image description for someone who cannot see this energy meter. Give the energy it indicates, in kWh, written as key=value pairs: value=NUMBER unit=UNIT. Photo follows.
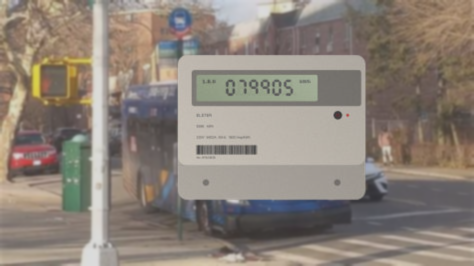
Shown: value=79905 unit=kWh
